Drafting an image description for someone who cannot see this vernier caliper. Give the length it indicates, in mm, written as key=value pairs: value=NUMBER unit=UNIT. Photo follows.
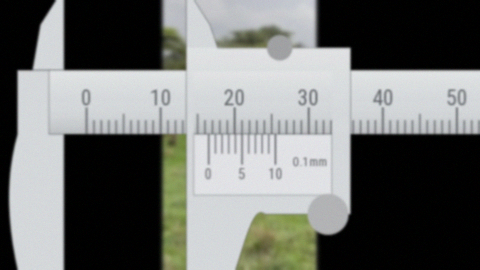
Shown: value=16.5 unit=mm
